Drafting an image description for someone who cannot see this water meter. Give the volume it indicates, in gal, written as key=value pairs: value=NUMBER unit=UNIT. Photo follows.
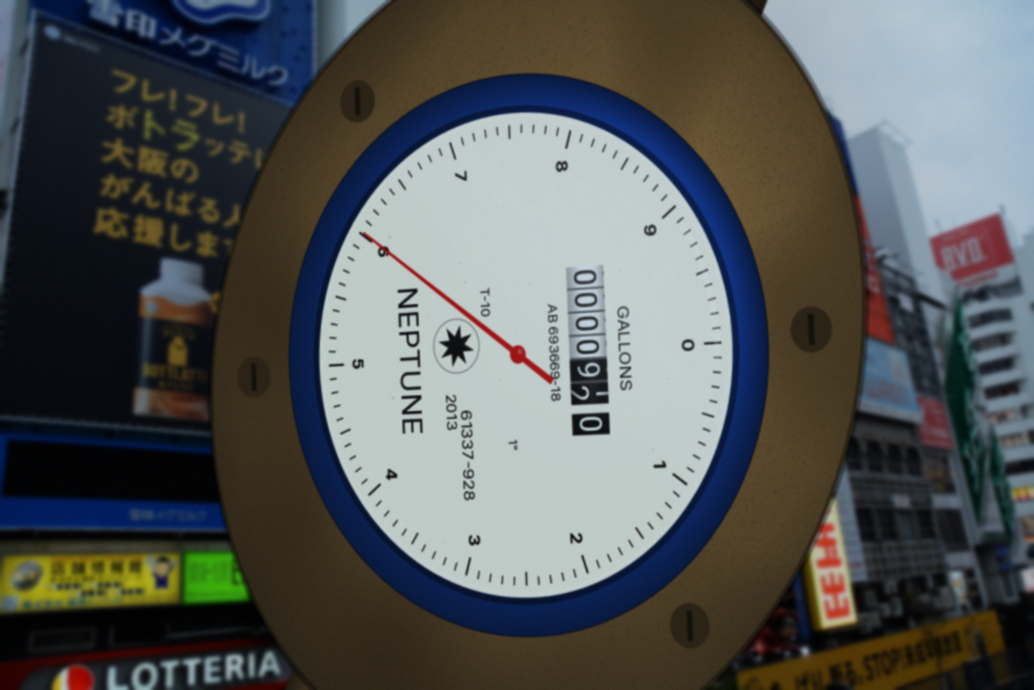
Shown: value=916.0 unit=gal
